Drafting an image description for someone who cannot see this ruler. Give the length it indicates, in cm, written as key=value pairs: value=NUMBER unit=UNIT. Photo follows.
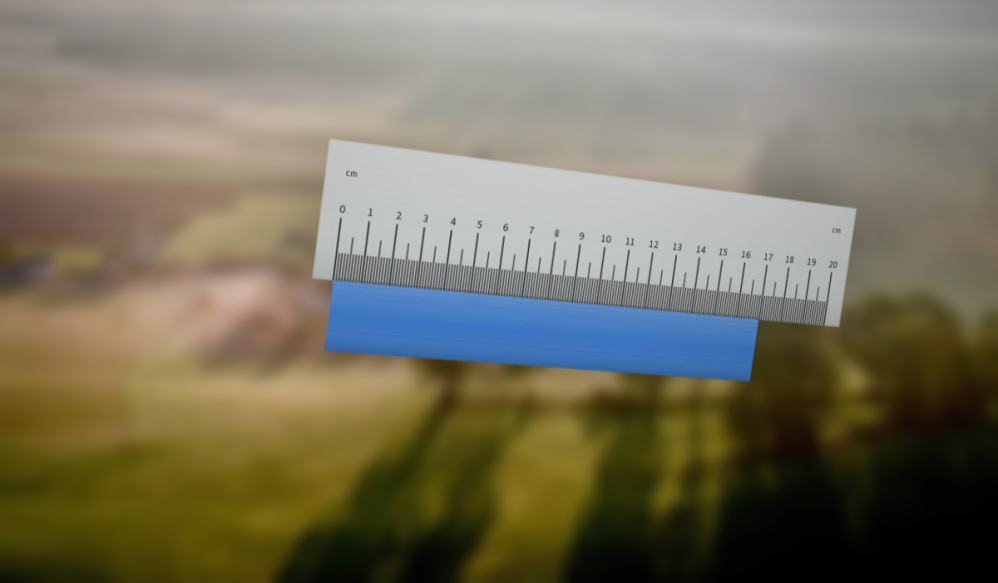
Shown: value=17 unit=cm
